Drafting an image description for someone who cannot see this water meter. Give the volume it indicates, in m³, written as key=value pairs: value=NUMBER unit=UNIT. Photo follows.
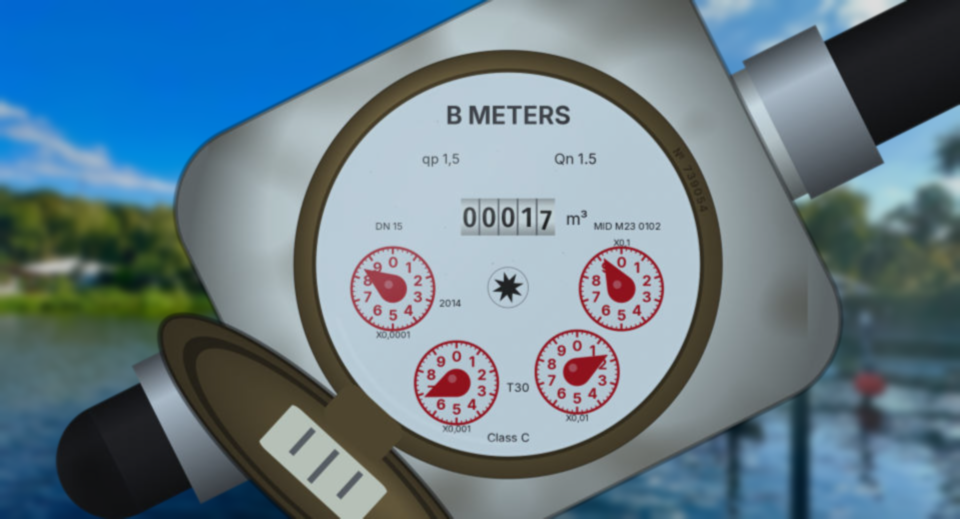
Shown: value=16.9168 unit=m³
